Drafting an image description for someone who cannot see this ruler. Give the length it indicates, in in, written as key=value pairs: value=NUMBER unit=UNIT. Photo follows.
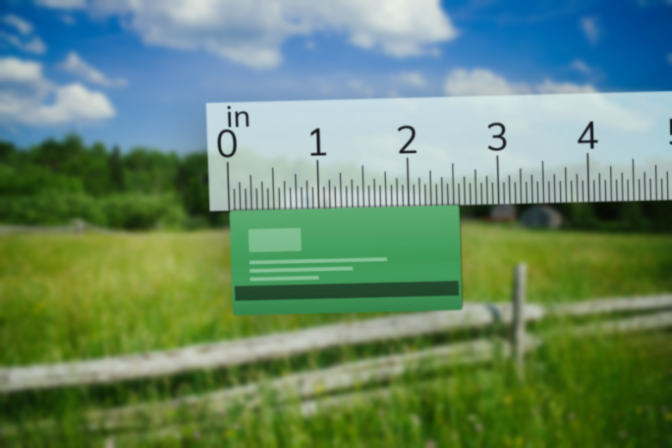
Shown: value=2.5625 unit=in
